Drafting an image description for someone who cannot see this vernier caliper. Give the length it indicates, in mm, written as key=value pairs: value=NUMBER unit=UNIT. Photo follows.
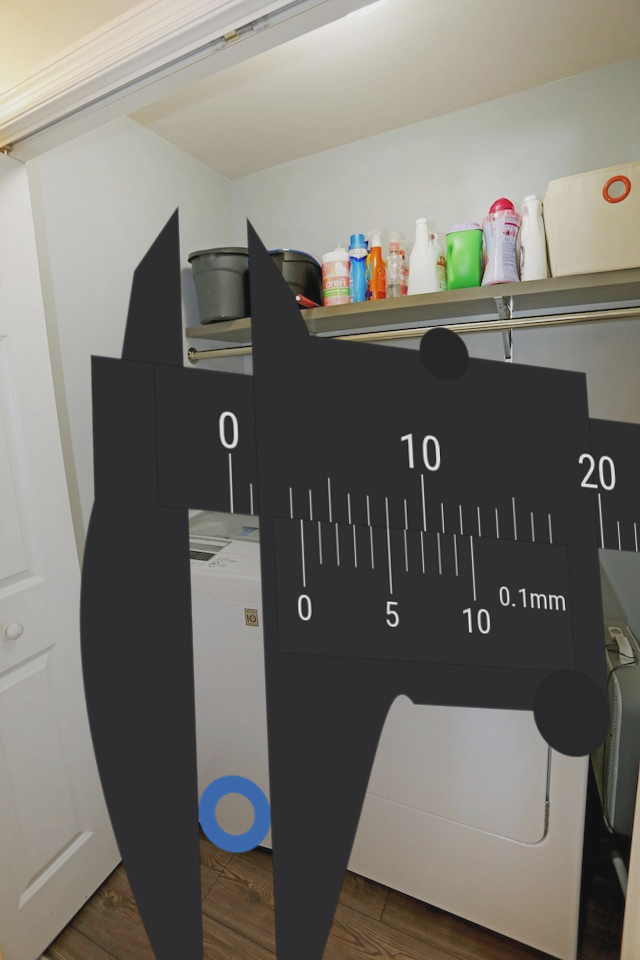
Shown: value=3.5 unit=mm
